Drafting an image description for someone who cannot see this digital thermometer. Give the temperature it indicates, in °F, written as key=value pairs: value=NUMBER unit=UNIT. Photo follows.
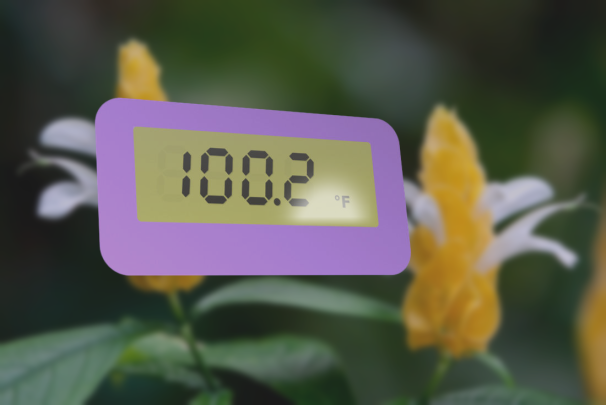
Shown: value=100.2 unit=°F
